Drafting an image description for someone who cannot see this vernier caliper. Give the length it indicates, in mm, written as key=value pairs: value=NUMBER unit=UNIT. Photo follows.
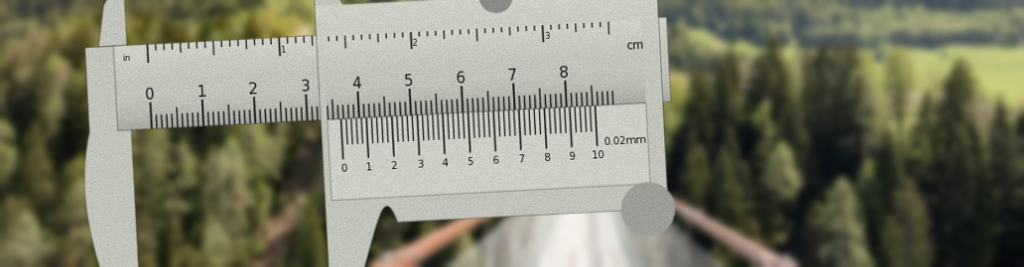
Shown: value=36.5 unit=mm
